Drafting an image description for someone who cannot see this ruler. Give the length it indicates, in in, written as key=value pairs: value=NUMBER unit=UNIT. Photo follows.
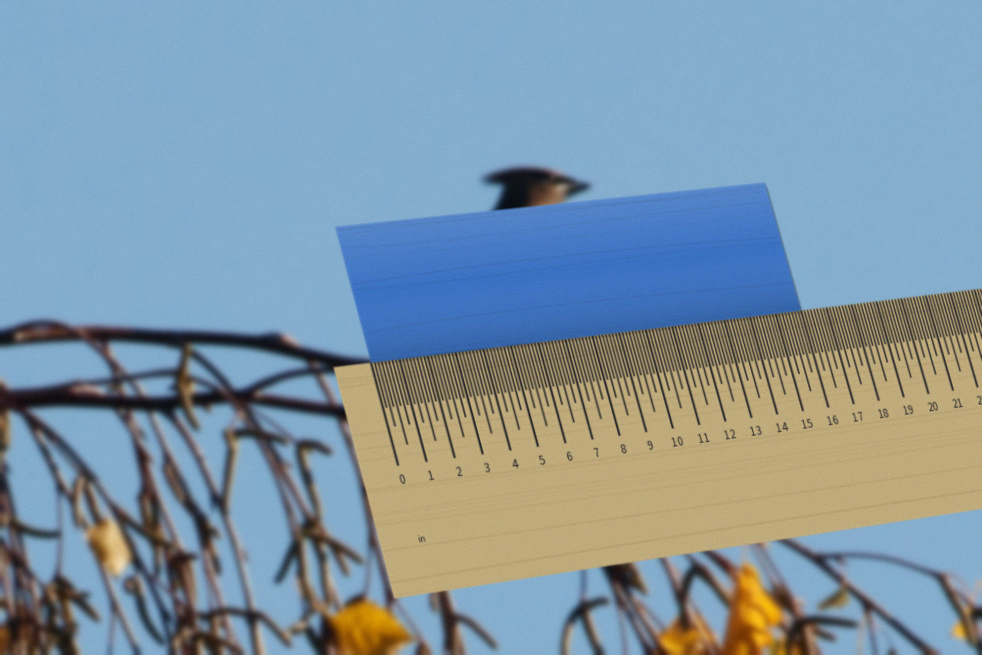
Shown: value=16 unit=in
